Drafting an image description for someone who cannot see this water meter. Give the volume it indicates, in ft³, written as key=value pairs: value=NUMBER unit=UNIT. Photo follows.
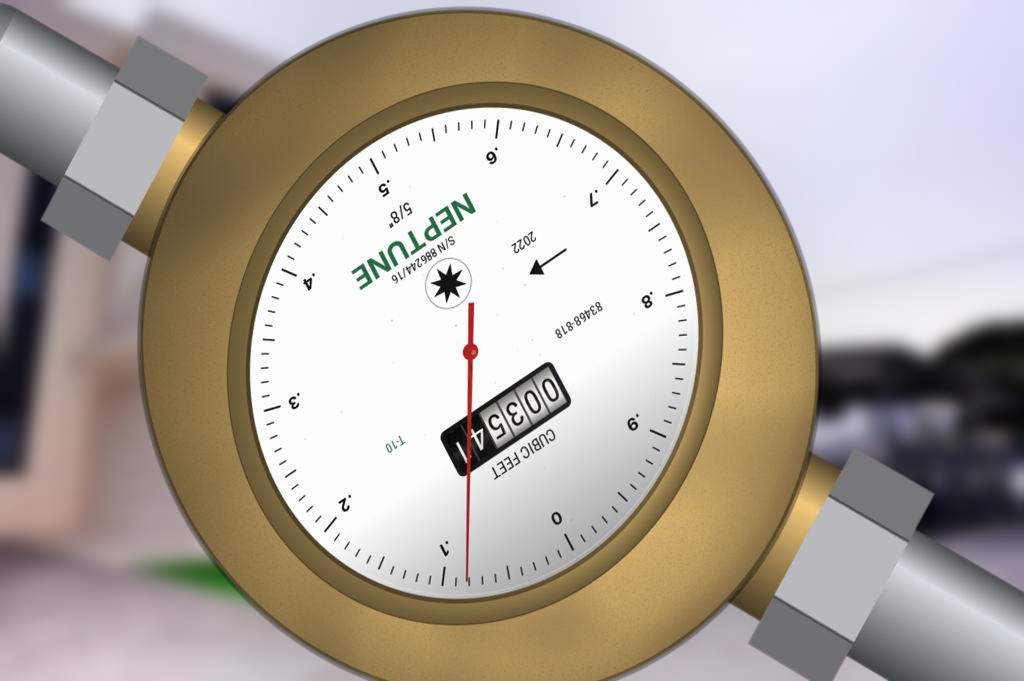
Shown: value=3541.08 unit=ft³
